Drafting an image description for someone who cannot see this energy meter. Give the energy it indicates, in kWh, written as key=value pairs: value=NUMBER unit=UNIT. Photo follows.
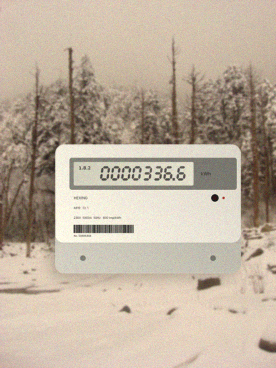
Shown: value=336.6 unit=kWh
